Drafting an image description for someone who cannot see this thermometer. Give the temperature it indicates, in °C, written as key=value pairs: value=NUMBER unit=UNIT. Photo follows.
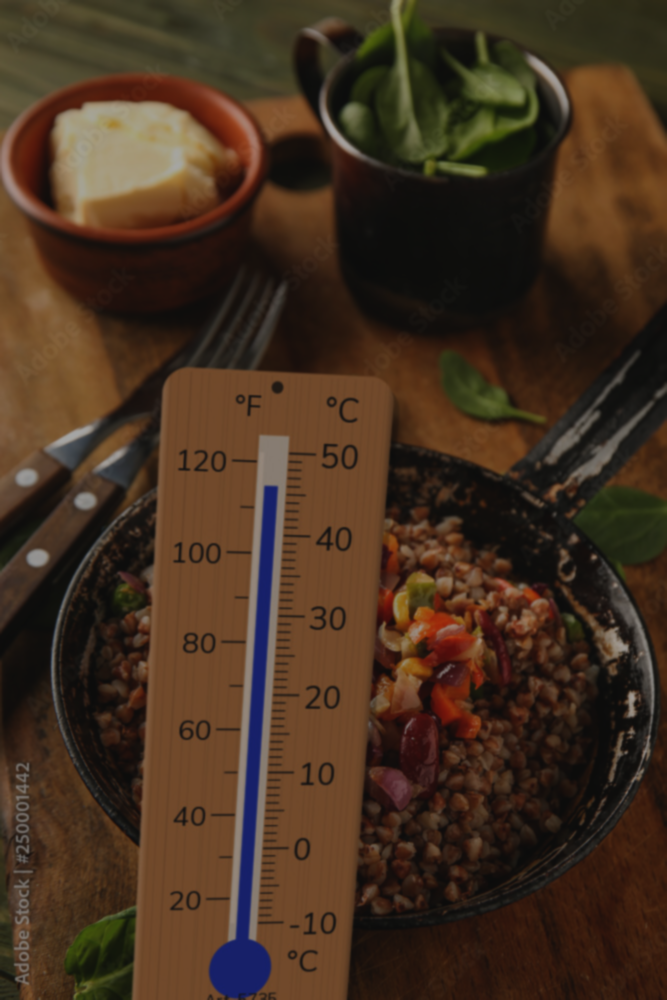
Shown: value=46 unit=°C
